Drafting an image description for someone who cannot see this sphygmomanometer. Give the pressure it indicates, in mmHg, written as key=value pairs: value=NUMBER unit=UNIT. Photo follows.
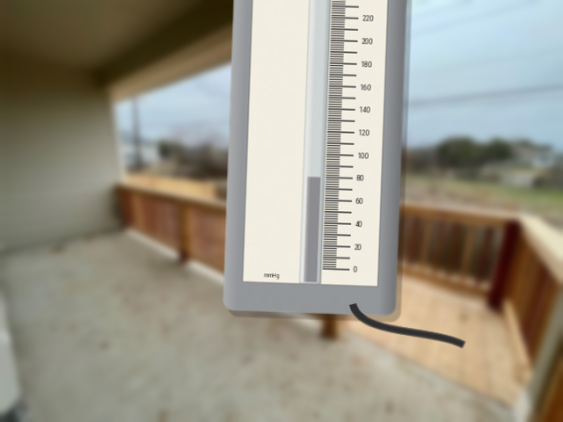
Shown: value=80 unit=mmHg
